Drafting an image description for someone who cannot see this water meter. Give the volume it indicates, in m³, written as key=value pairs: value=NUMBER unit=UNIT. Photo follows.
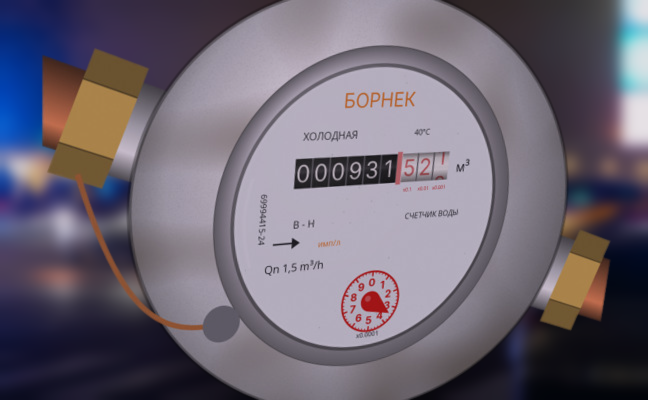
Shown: value=931.5213 unit=m³
